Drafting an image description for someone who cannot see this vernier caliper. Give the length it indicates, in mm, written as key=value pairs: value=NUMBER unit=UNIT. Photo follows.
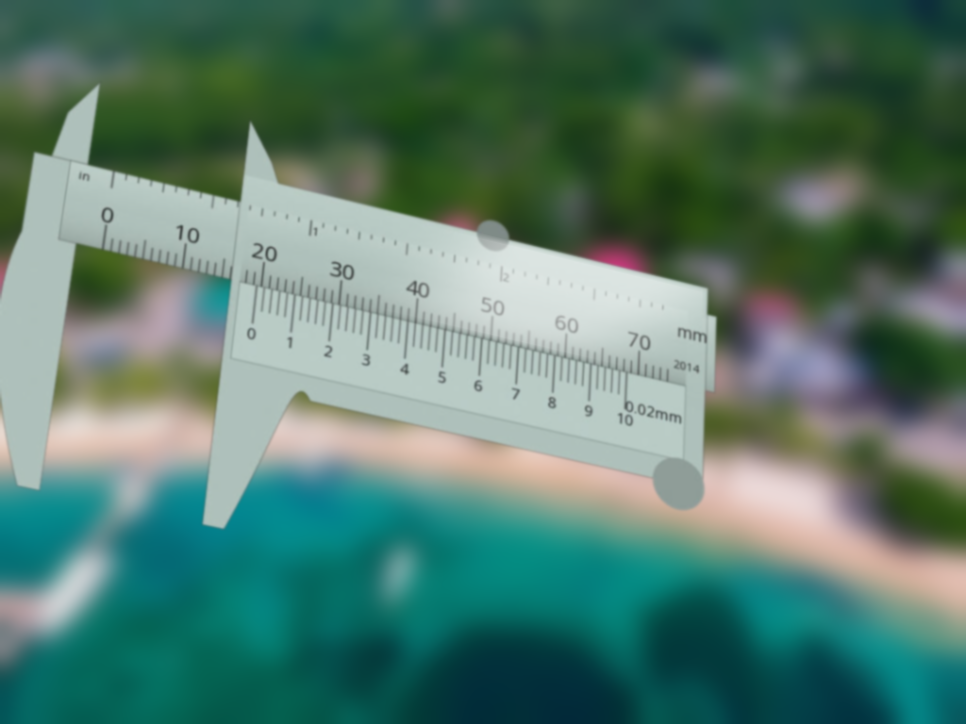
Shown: value=19.4 unit=mm
